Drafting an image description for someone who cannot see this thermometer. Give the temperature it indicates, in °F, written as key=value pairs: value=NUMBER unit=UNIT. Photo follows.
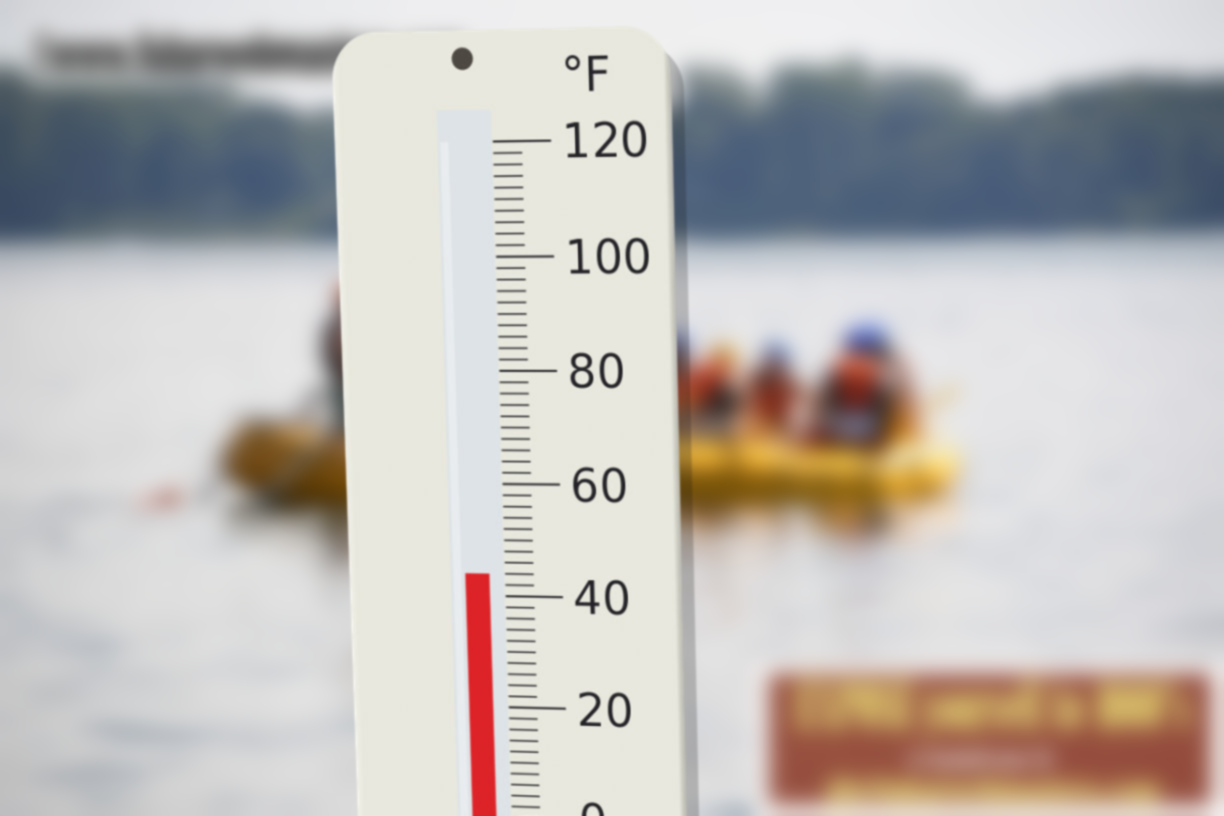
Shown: value=44 unit=°F
